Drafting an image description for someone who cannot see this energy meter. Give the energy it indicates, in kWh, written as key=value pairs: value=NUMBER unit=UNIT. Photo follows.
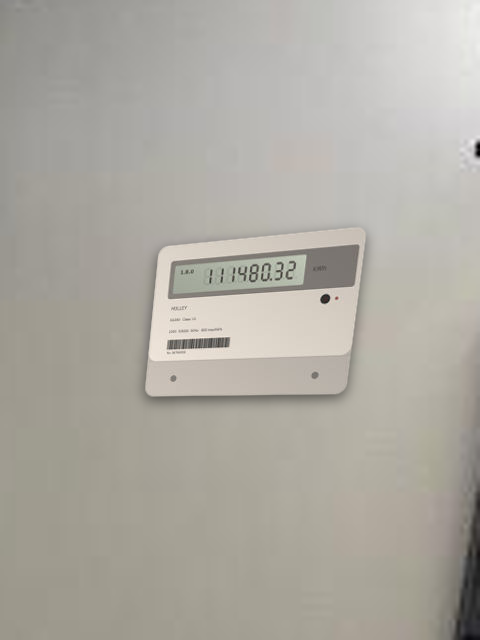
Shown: value=111480.32 unit=kWh
